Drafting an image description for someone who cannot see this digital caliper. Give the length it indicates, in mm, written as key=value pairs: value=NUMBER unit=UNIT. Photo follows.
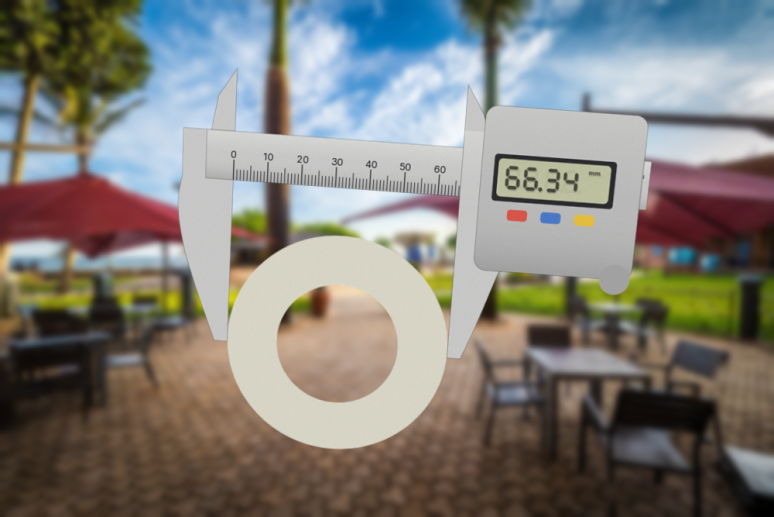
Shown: value=66.34 unit=mm
